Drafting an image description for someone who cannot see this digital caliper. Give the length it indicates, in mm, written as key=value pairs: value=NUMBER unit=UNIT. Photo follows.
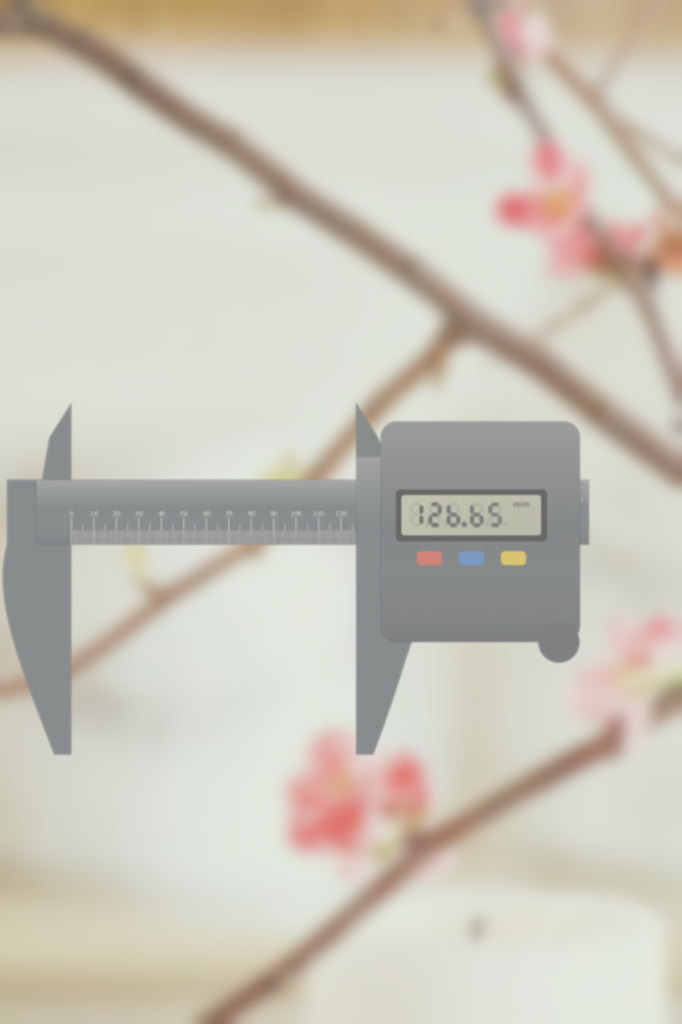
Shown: value=126.65 unit=mm
